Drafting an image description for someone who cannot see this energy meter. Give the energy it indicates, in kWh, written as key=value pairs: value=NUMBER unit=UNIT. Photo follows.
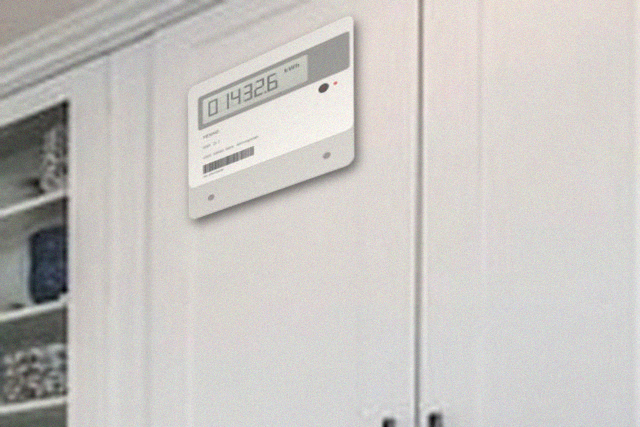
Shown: value=1432.6 unit=kWh
